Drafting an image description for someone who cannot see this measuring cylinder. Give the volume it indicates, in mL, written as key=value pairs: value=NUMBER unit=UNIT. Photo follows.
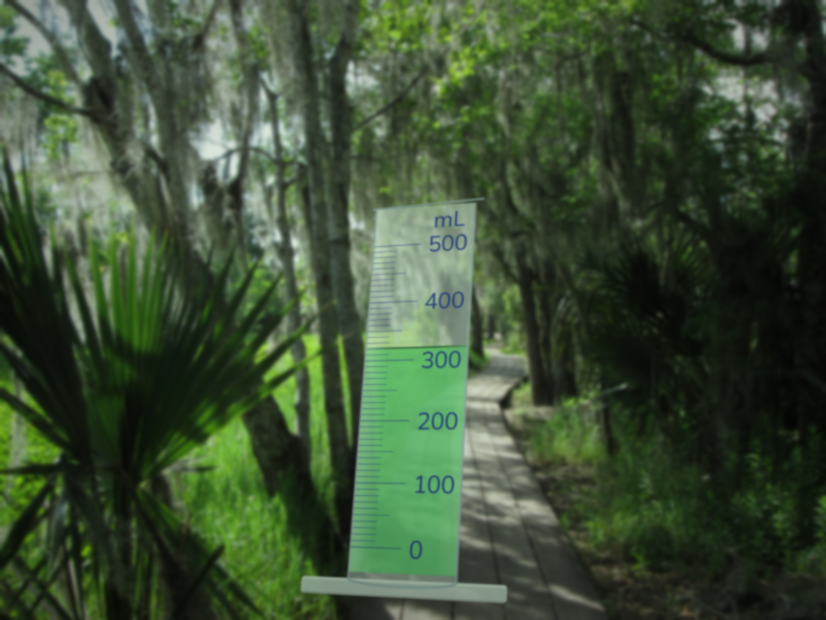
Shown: value=320 unit=mL
